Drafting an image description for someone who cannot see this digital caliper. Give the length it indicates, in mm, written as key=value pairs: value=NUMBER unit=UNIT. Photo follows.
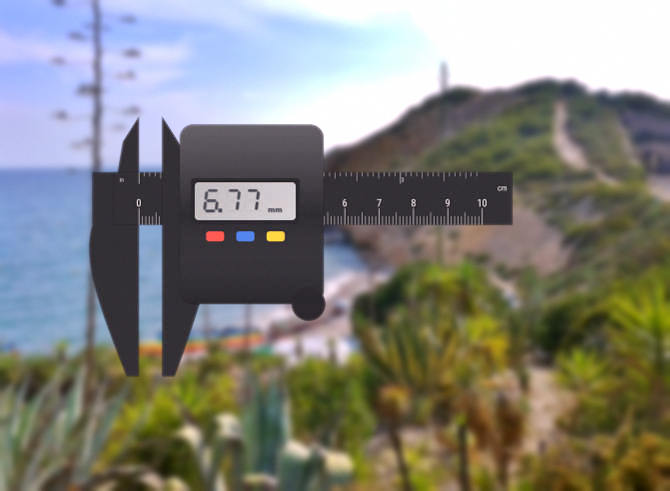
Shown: value=6.77 unit=mm
